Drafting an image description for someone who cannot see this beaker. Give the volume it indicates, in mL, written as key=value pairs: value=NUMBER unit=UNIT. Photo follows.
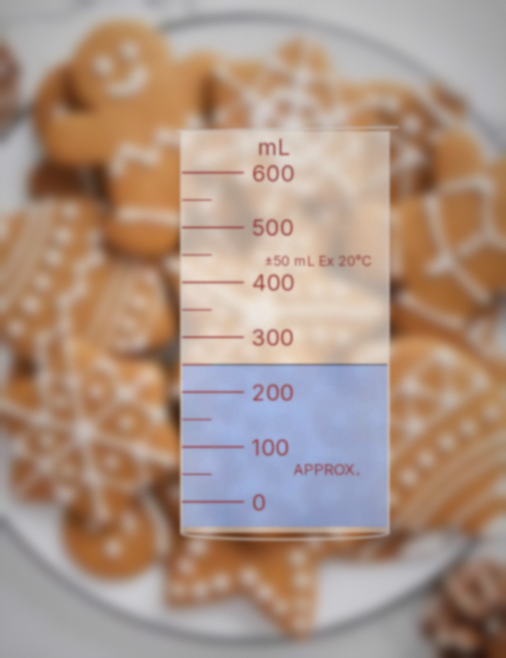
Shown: value=250 unit=mL
